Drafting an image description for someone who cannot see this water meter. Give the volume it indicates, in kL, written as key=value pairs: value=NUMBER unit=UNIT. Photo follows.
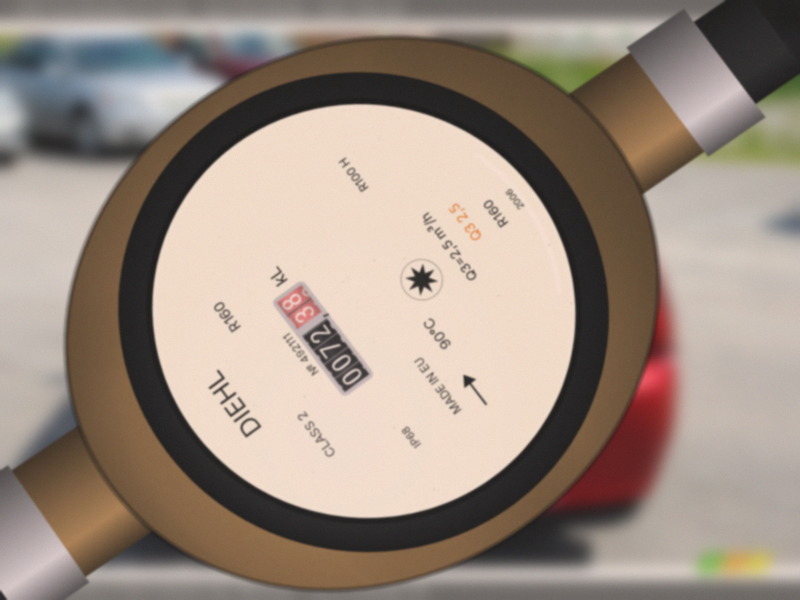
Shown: value=72.38 unit=kL
